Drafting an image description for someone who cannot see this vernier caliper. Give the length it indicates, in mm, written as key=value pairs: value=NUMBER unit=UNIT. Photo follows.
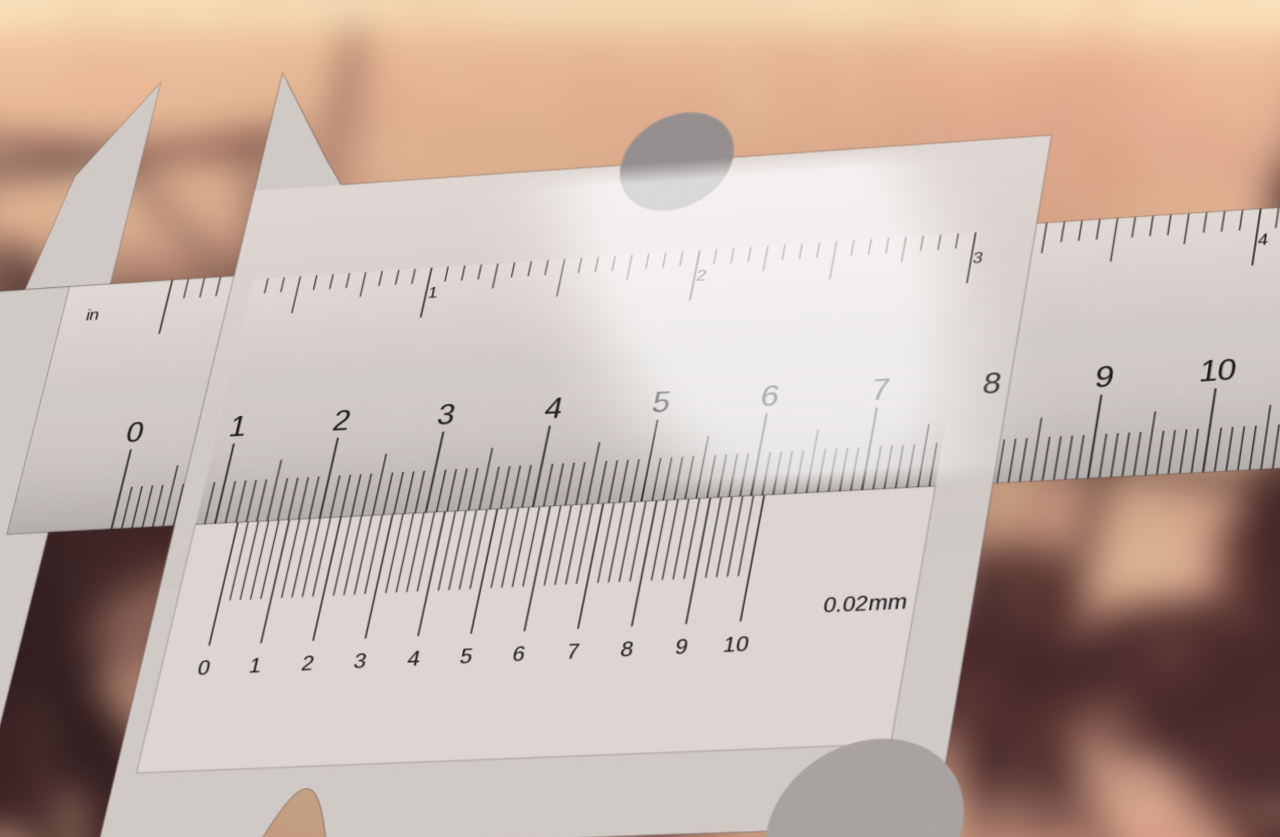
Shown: value=12.2 unit=mm
